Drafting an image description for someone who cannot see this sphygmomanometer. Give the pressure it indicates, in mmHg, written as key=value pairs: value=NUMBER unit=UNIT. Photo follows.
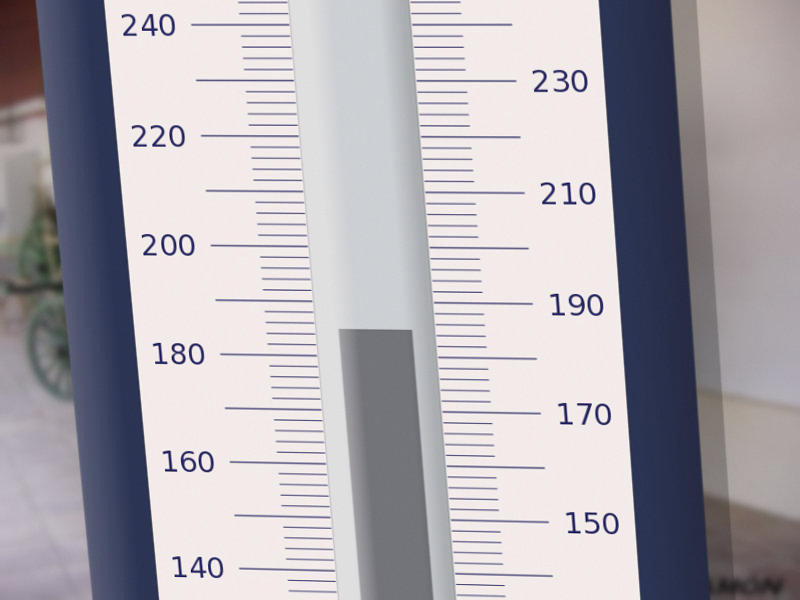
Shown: value=185 unit=mmHg
